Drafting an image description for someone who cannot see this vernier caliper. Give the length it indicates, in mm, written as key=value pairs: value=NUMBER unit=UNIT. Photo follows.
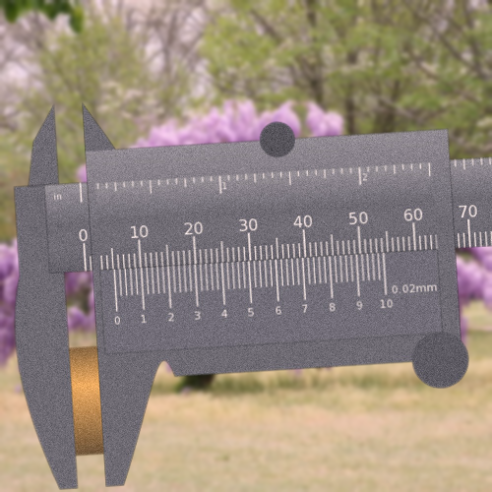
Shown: value=5.2 unit=mm
